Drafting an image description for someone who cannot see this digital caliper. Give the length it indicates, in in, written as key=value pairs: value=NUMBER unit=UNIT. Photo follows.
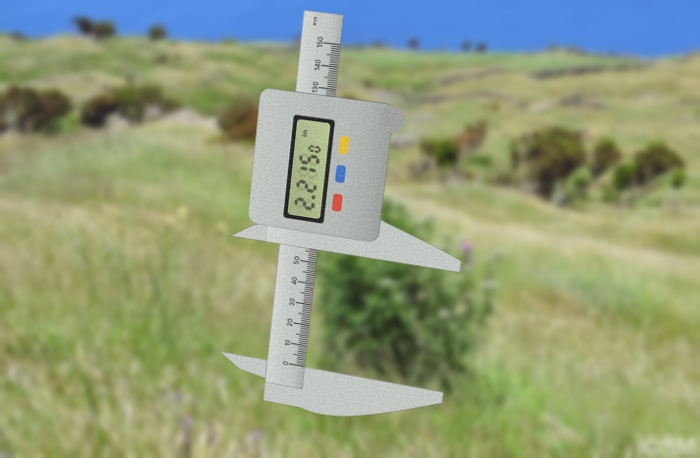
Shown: value=2.2150 unit=in
